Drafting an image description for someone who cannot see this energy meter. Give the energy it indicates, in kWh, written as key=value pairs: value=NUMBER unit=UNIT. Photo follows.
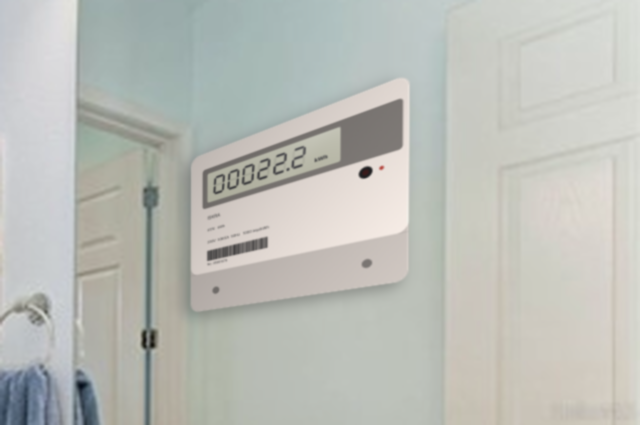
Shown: value=22.2 unit=kWh
